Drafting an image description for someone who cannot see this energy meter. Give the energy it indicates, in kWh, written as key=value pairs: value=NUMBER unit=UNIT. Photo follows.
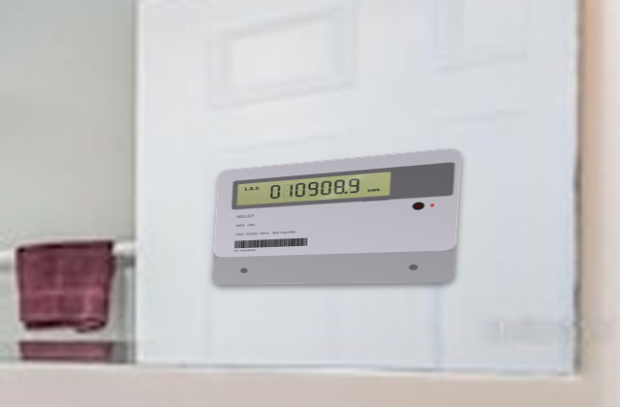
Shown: value=10908.9 unit=kWh
